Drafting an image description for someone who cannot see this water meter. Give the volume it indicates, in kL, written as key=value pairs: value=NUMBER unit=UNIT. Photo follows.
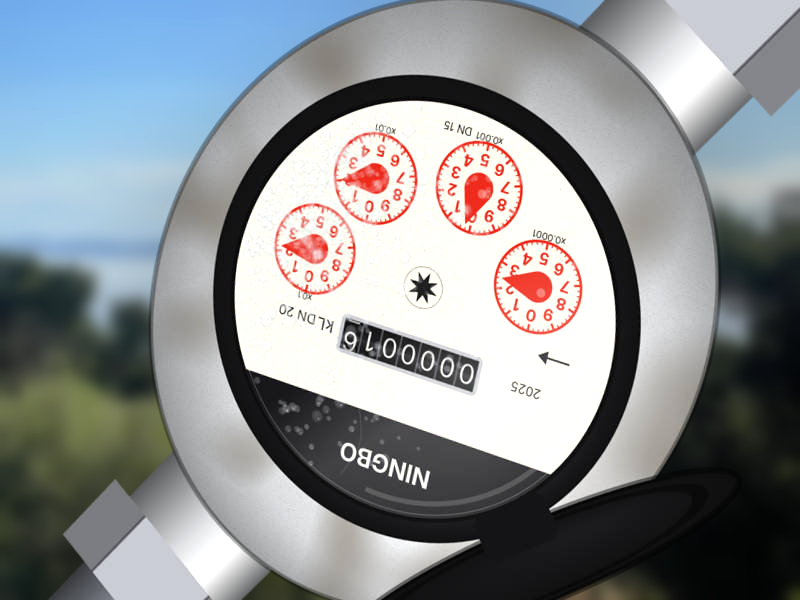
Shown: value=16.2202 unit=kL
